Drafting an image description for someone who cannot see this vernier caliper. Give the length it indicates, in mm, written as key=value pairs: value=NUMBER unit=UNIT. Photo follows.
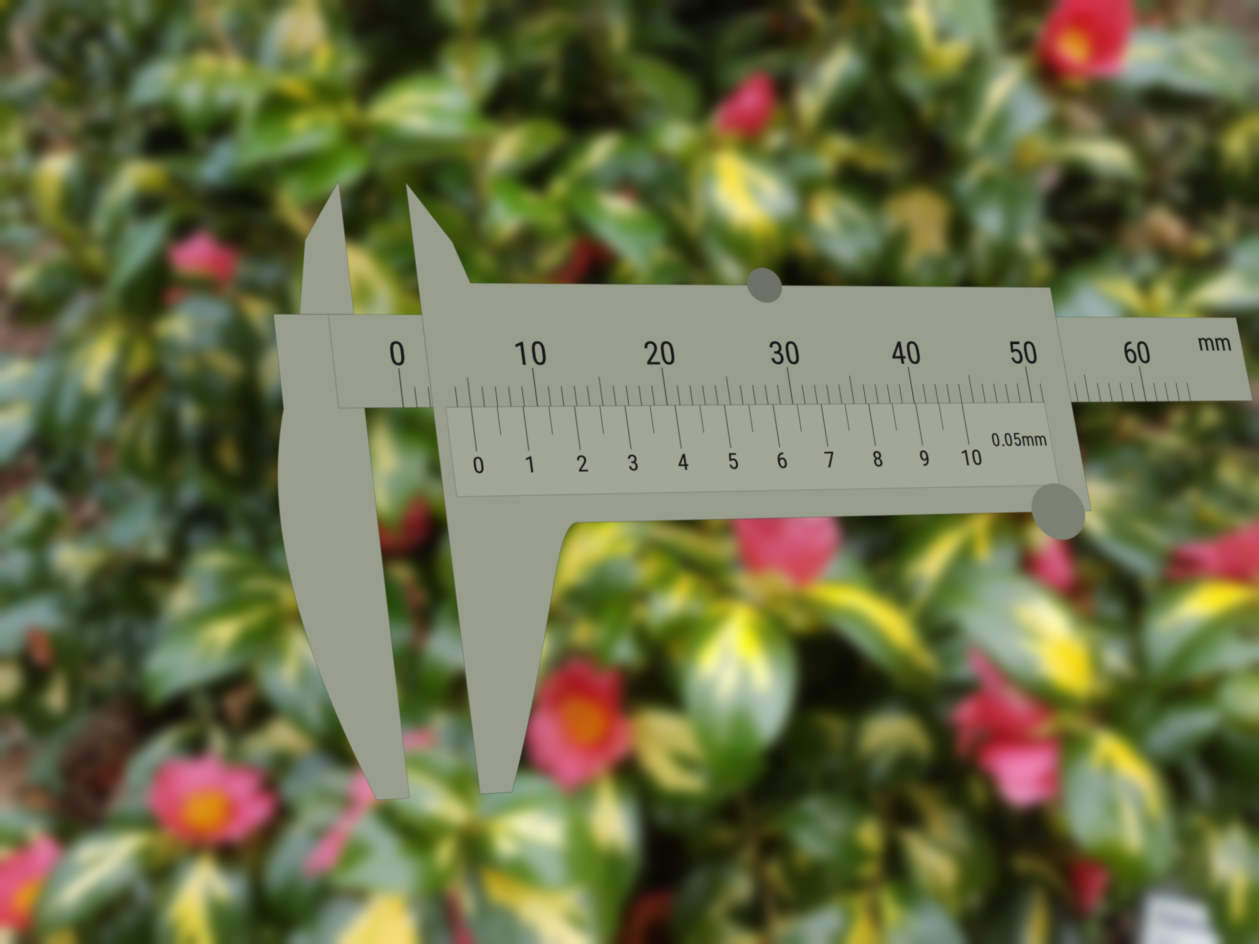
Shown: value=5.0 unit=mm
